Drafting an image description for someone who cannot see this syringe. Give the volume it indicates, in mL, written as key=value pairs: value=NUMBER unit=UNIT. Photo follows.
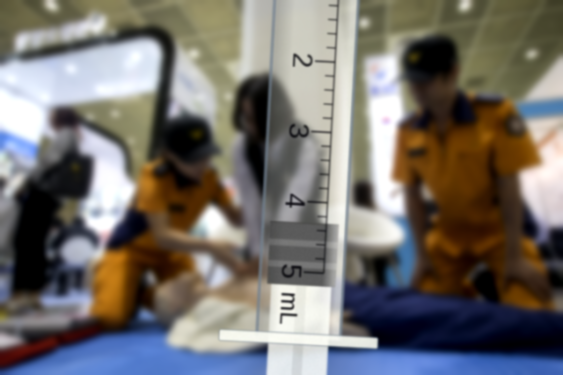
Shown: value=4.3 unit=mL
